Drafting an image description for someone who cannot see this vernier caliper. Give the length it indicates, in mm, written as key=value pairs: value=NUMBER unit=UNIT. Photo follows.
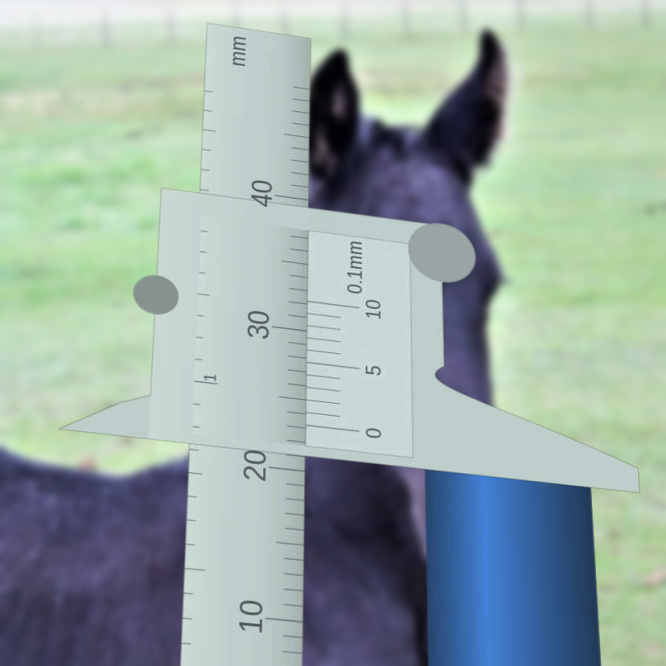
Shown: value=23.2 unit=mm
